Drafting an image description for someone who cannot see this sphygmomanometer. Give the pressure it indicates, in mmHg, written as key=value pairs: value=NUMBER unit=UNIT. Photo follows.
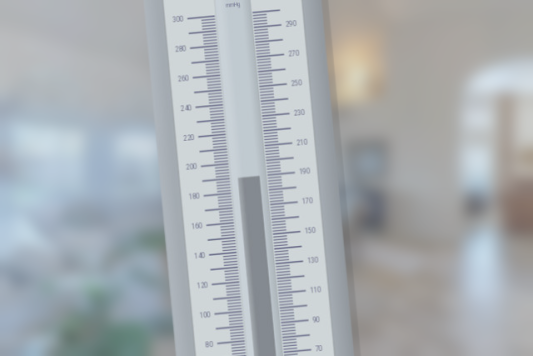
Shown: value=190 unit=mmHg
